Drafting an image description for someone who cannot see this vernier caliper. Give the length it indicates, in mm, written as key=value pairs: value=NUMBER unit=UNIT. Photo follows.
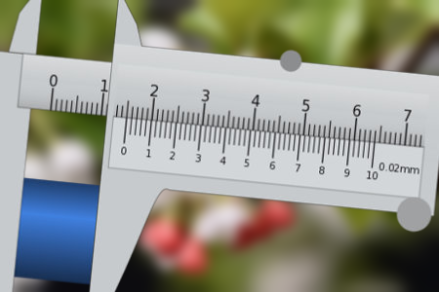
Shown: value=15.0 unit=mm
